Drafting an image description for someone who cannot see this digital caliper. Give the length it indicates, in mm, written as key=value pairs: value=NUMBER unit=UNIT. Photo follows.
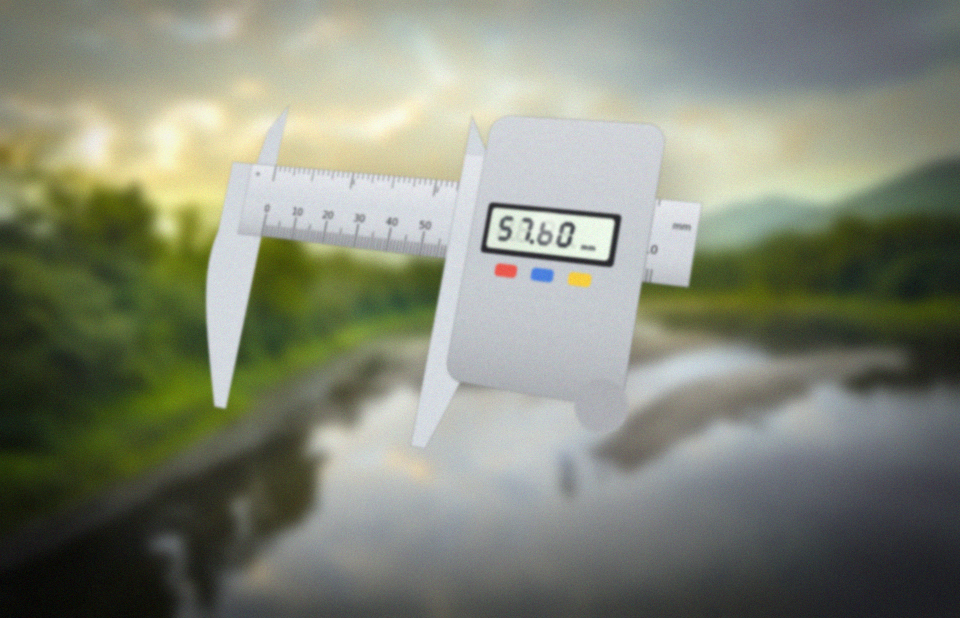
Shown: value=57.60 unit=mm
